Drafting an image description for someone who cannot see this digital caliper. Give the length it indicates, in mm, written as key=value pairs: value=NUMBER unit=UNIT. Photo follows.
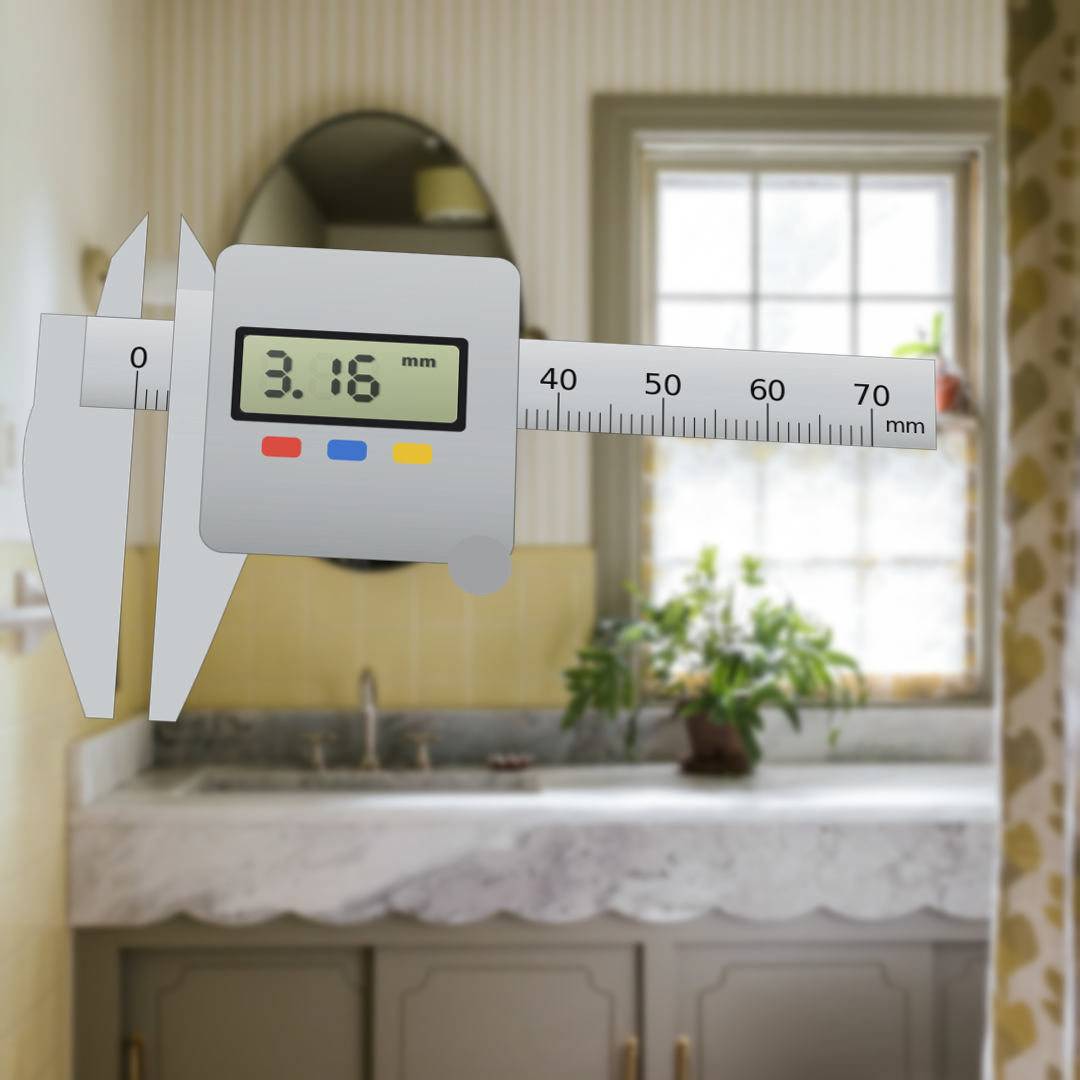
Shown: value=3.16 unit=mm
